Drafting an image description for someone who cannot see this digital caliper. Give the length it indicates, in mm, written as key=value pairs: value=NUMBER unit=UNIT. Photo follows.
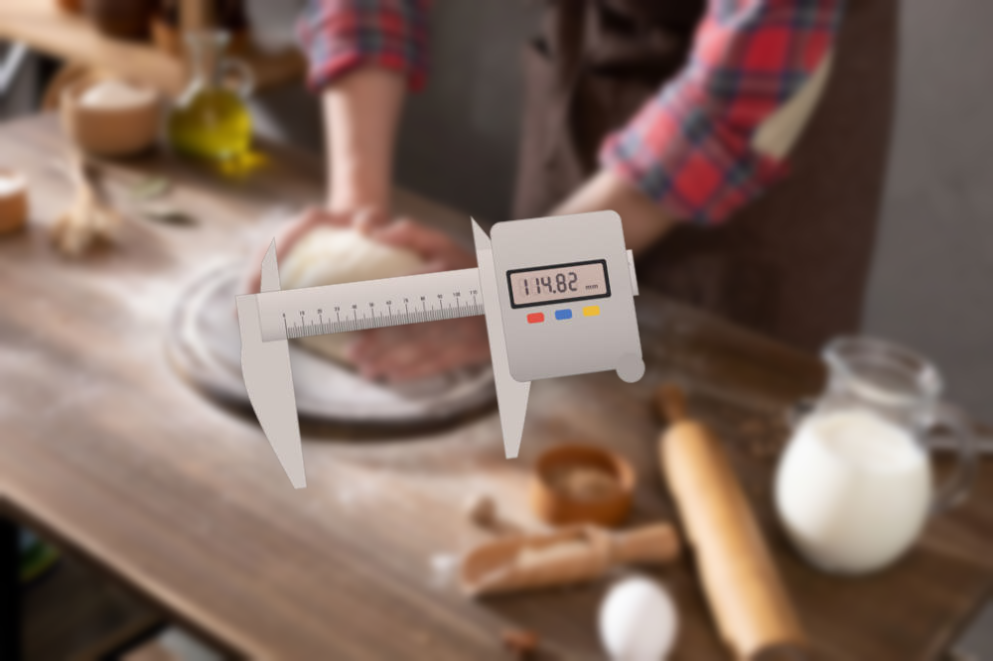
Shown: value=114.82 unit=mm
